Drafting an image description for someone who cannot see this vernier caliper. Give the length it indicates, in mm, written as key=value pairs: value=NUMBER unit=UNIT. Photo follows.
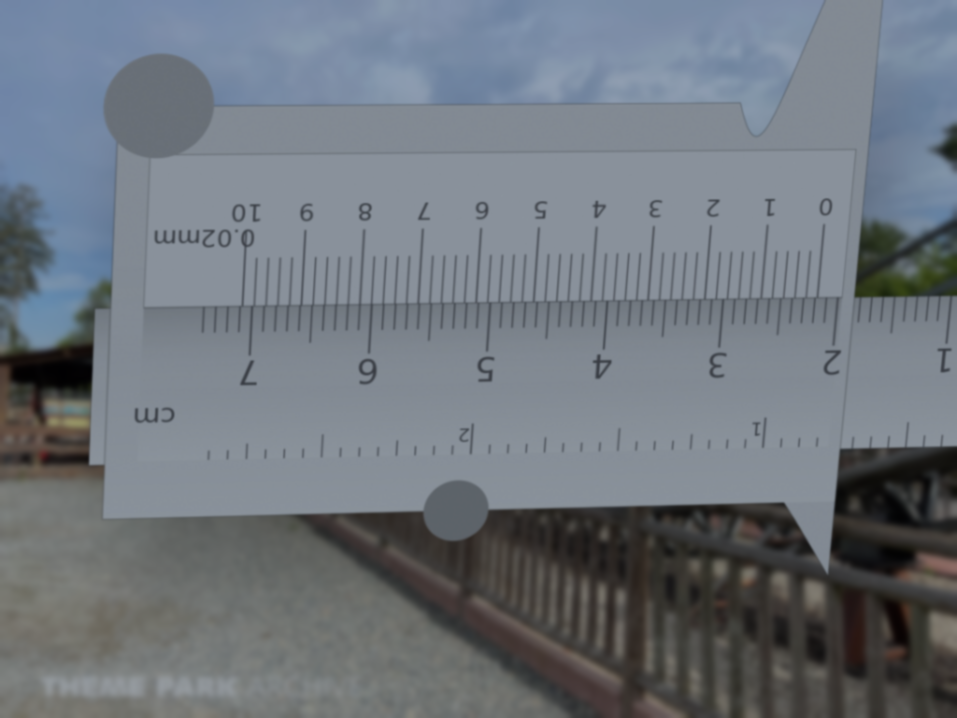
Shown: value=21.8 unit=mm
